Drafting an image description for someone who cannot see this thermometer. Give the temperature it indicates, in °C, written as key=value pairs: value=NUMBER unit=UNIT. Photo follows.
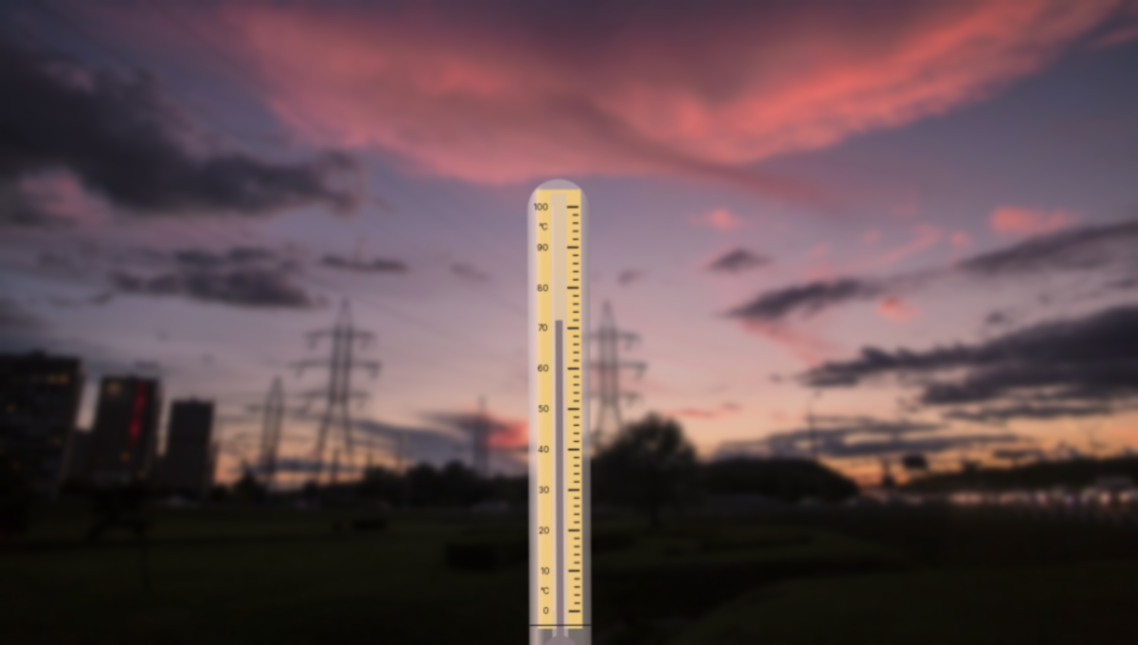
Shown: value=72 unit=°C
